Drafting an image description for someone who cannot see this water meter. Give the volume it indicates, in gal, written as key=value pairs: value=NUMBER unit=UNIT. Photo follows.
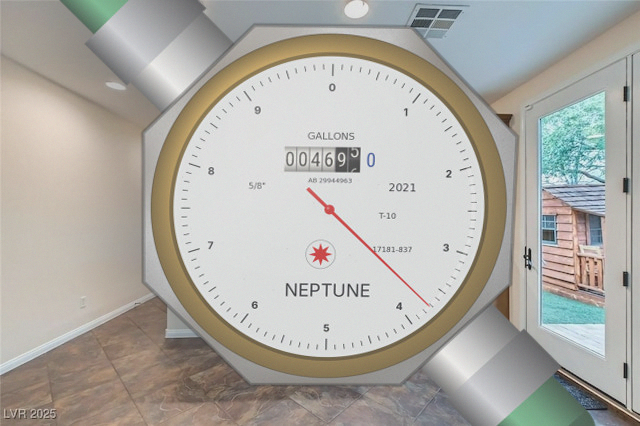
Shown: value=46953.7 unit=gal
